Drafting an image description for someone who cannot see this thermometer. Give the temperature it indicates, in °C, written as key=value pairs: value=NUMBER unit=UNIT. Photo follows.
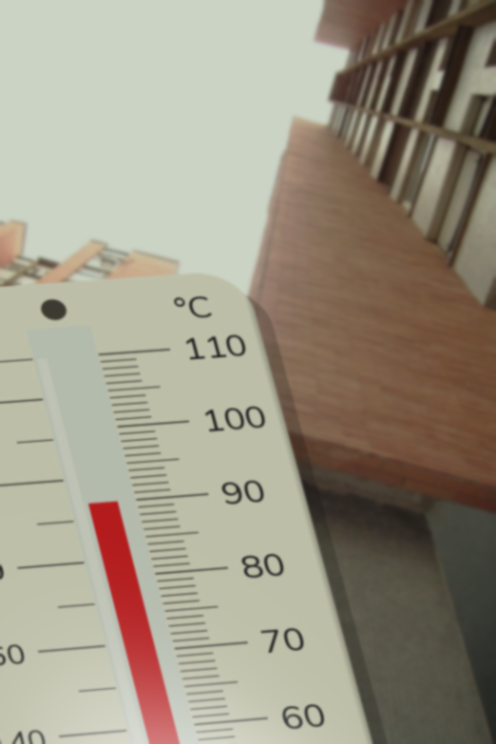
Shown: value=90 unit=°C
